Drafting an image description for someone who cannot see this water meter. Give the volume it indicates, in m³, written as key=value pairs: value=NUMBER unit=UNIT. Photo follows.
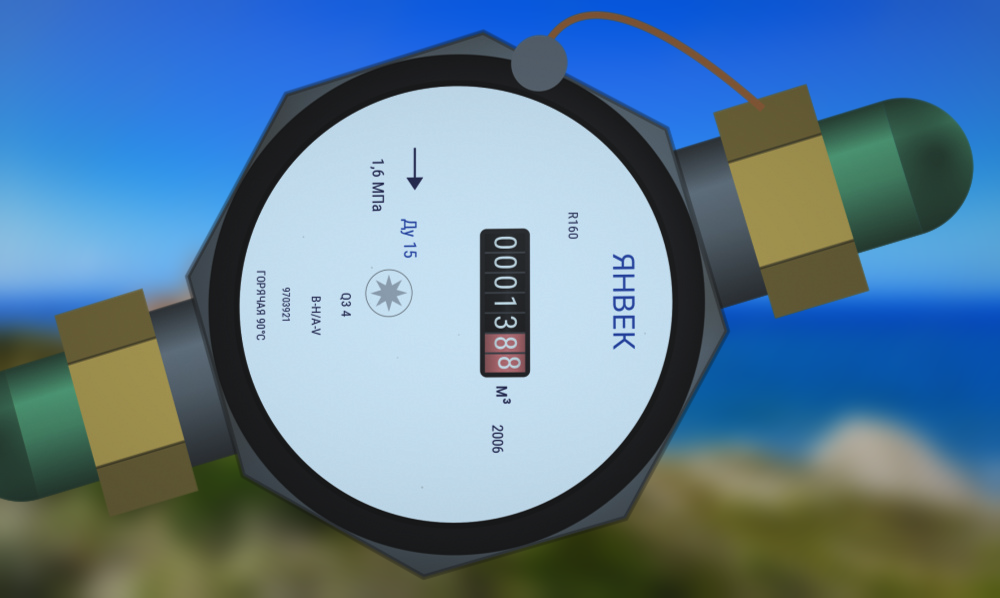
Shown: value=13.88 unit=m³
